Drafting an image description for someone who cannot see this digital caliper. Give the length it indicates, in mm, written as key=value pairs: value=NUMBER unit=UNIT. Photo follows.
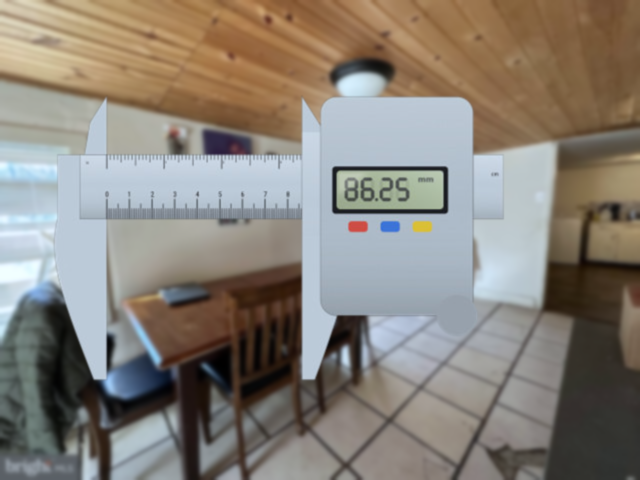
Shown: value=86.25 unit=mm
